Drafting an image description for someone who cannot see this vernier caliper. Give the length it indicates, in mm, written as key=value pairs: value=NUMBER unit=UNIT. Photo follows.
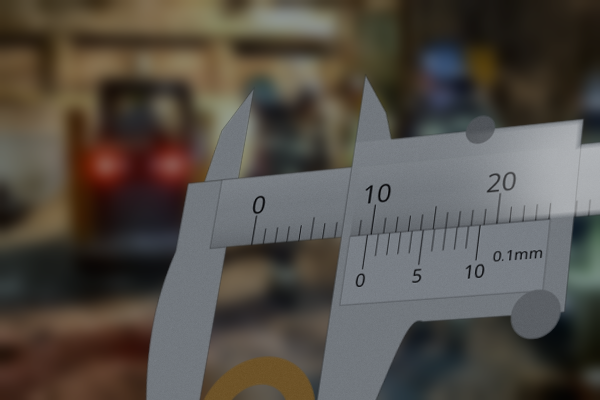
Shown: value=9.7 unit=mm
